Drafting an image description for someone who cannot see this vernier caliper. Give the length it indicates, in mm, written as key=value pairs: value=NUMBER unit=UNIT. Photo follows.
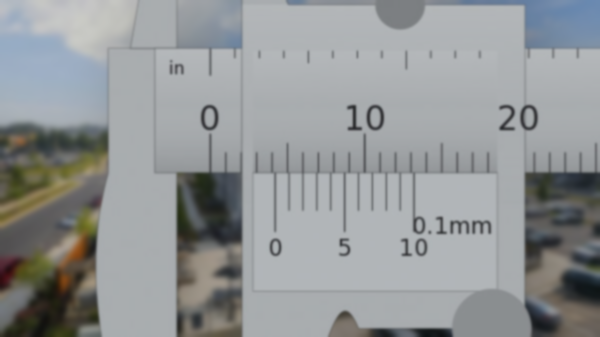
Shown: value=4.2 unit=mm
